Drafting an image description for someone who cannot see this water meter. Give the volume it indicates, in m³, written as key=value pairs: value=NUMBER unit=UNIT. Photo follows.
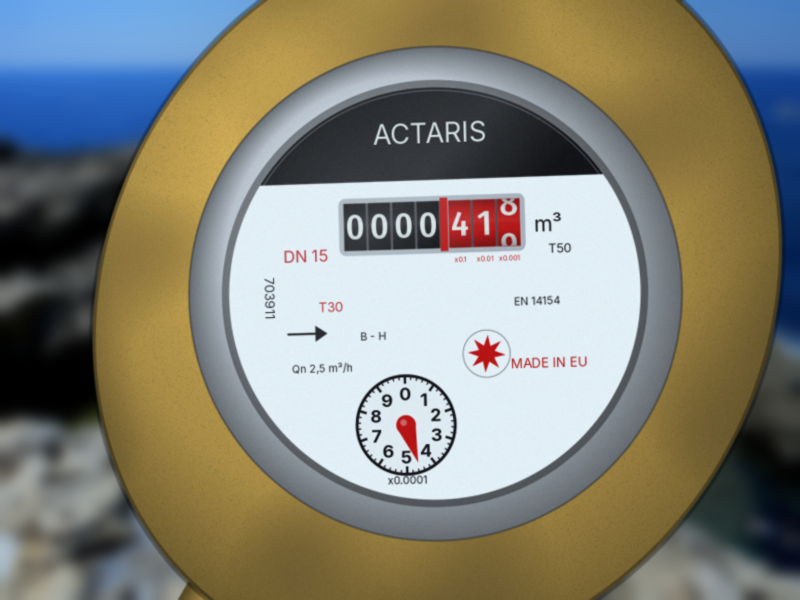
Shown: value=0.4184 unit=m³
